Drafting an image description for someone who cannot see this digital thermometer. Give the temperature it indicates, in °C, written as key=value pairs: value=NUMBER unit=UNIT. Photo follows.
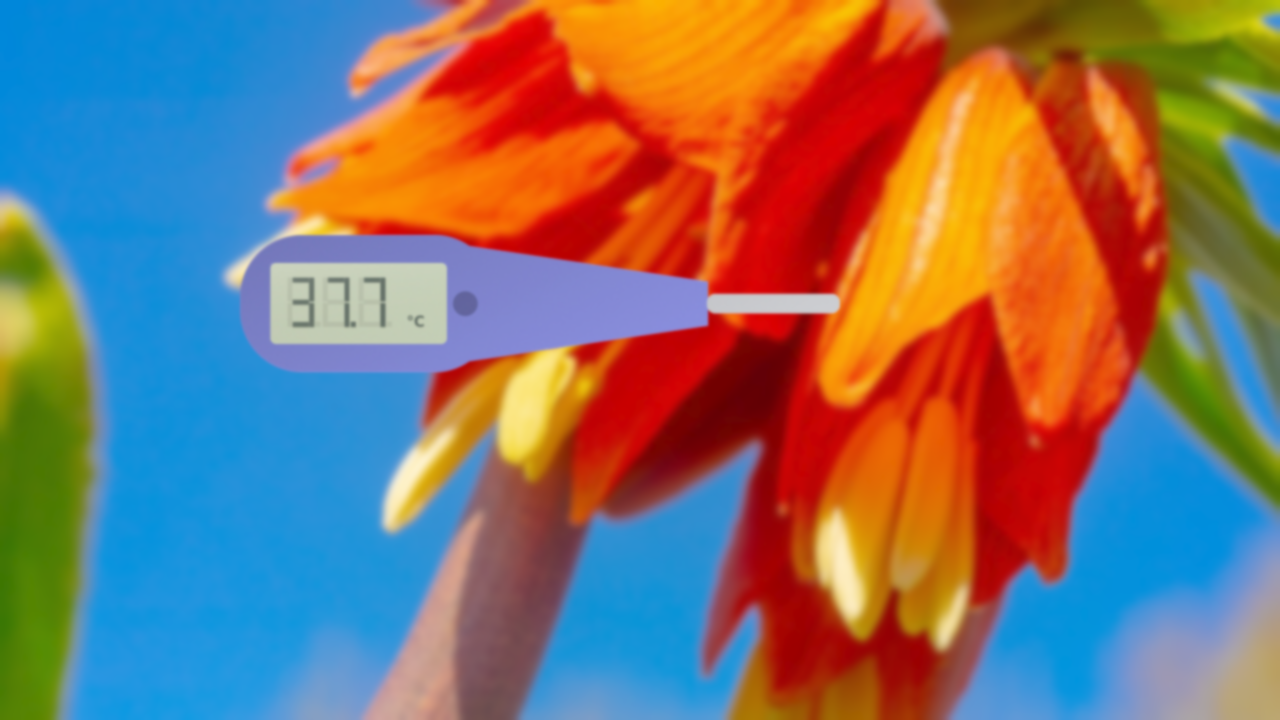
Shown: value=37.7 unit=°C
